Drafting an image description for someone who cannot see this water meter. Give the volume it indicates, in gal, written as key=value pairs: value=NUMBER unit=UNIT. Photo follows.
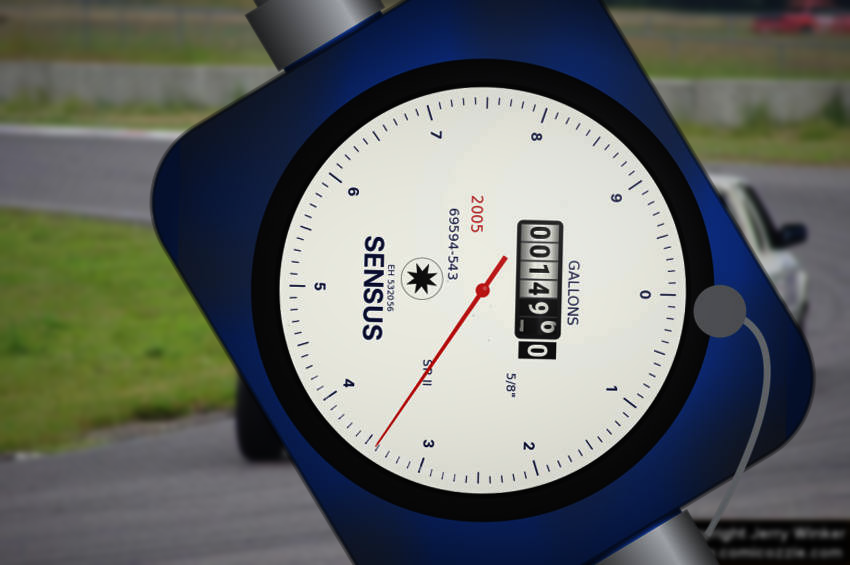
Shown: value=14963.4 unit=gal
